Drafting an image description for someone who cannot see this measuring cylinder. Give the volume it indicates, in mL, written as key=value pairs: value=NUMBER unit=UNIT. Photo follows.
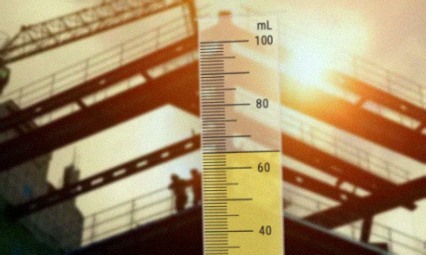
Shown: value=65 unit=mL
